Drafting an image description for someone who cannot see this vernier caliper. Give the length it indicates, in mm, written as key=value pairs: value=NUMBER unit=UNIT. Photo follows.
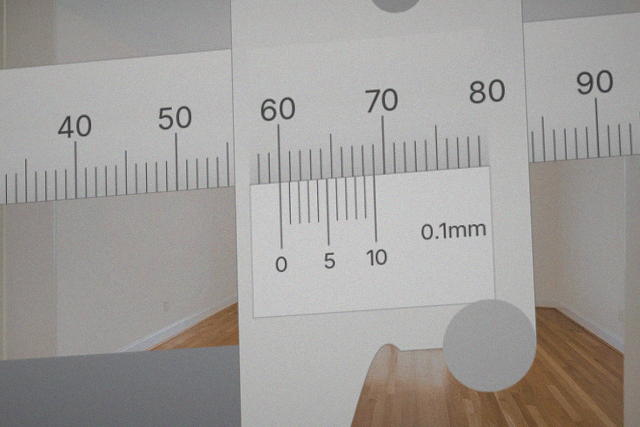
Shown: value=60.0 unit=mm
